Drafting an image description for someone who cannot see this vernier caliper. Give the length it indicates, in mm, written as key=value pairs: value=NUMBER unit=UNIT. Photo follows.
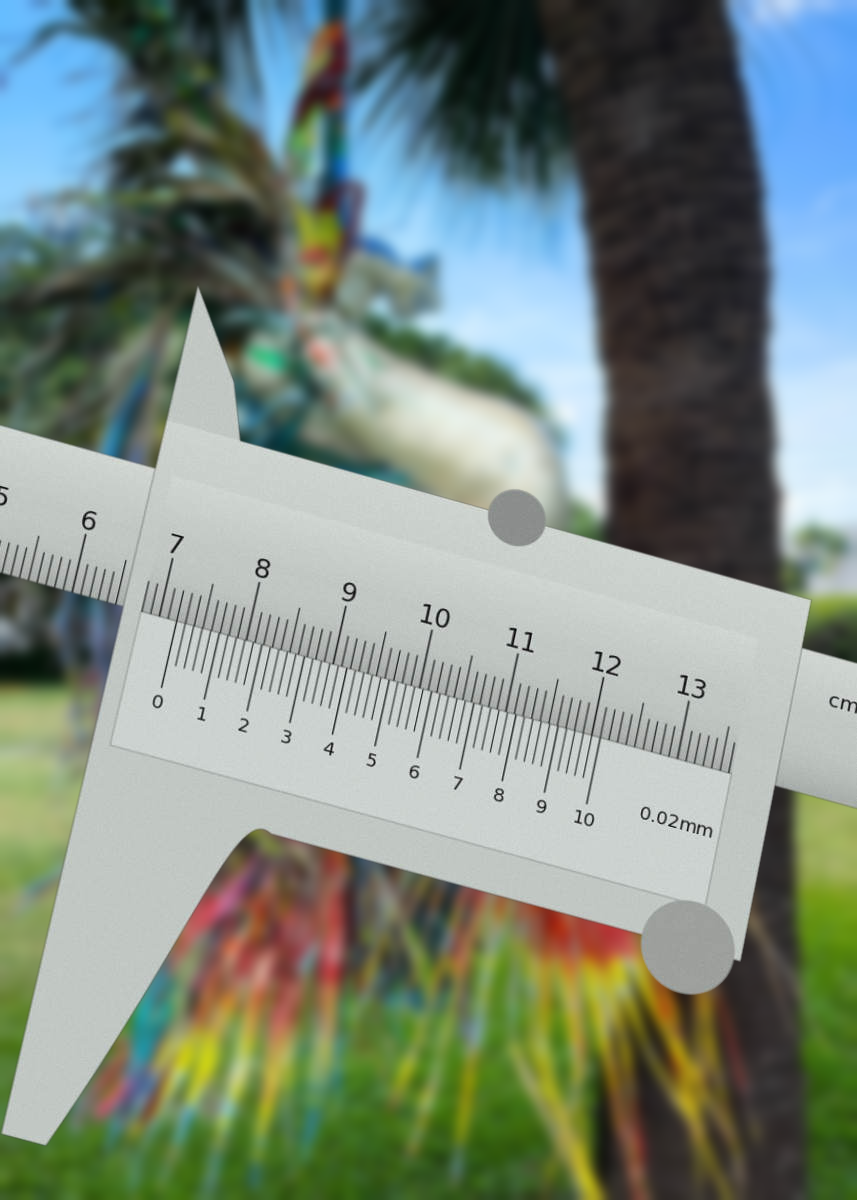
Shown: value=72.0 unit=mm
